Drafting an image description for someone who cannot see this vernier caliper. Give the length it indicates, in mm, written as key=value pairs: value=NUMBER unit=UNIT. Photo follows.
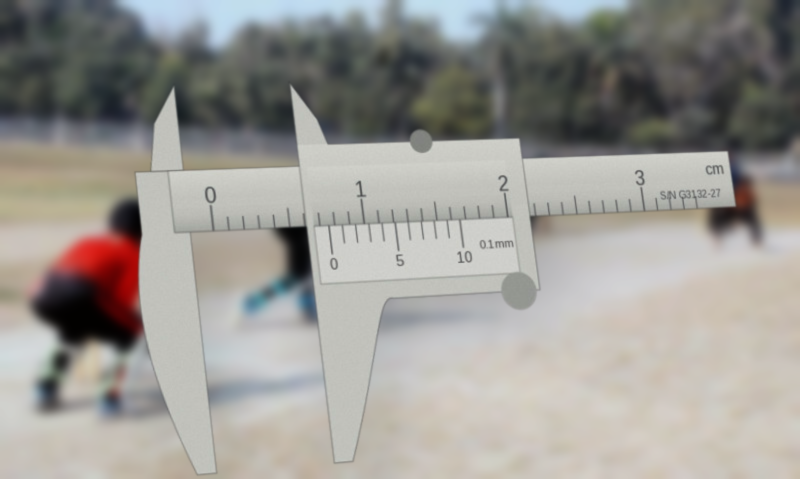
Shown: value=7.6 unit=mm
